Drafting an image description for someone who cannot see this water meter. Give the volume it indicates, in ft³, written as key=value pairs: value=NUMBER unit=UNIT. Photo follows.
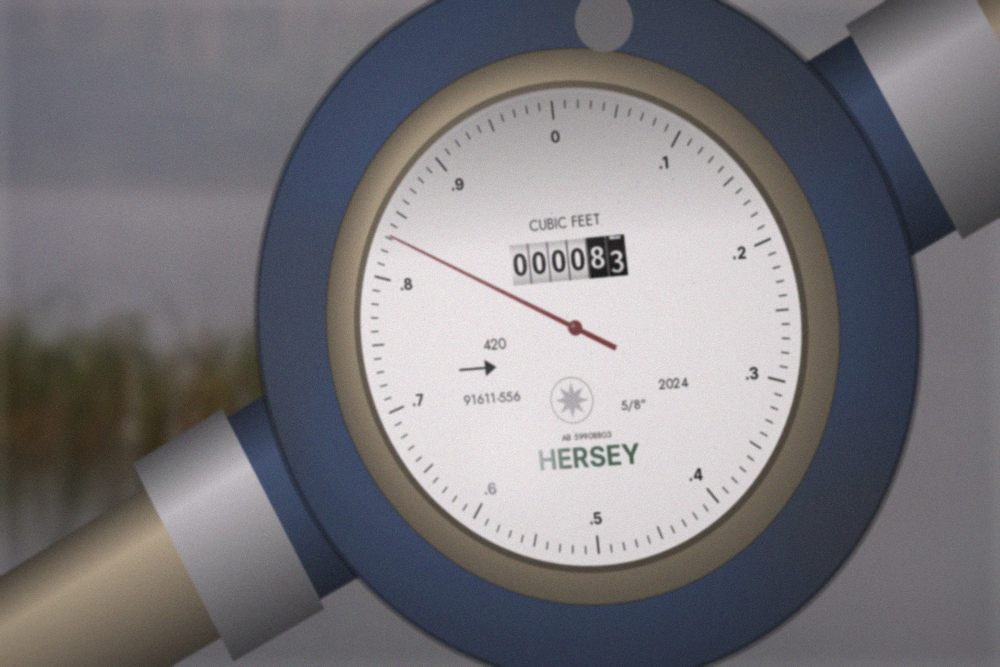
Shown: value=82.83 unit=ft³
